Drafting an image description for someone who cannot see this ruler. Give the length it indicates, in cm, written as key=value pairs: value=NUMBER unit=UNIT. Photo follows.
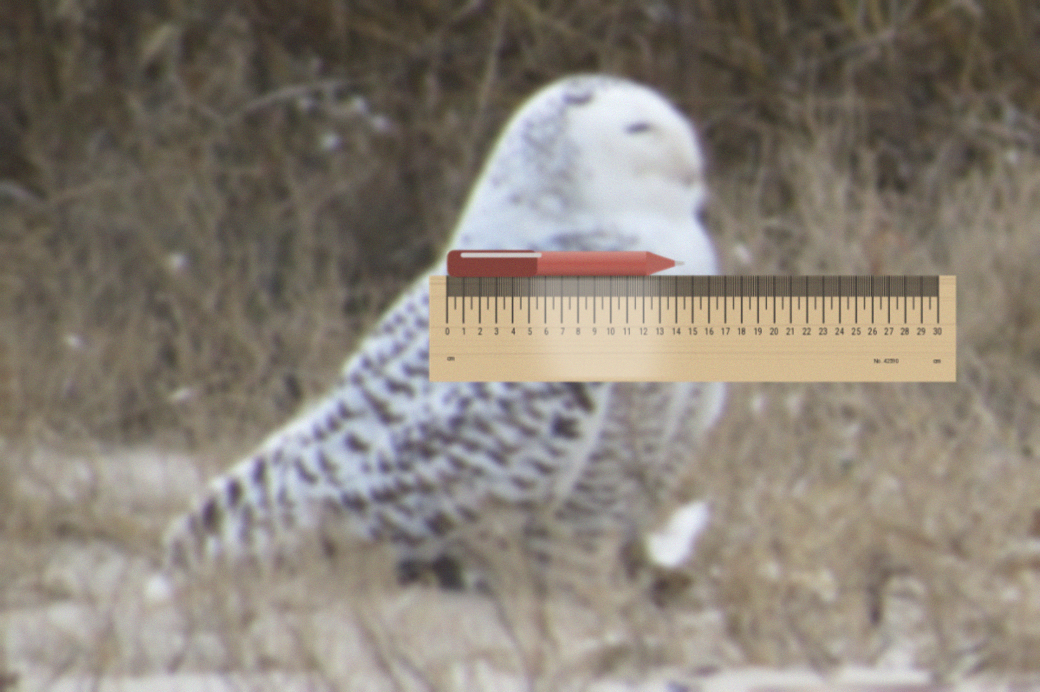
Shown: value=14.5 unit=cm
